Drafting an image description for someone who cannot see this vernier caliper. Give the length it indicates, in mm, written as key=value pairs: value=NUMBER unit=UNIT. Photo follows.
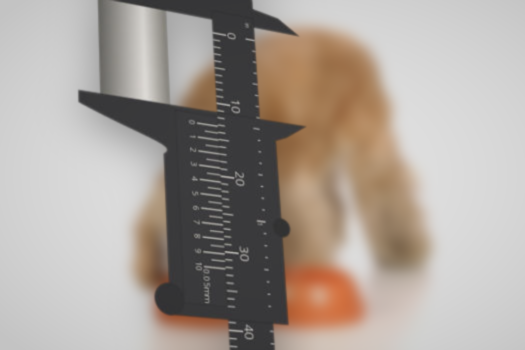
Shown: value=13.2 unit=mm
